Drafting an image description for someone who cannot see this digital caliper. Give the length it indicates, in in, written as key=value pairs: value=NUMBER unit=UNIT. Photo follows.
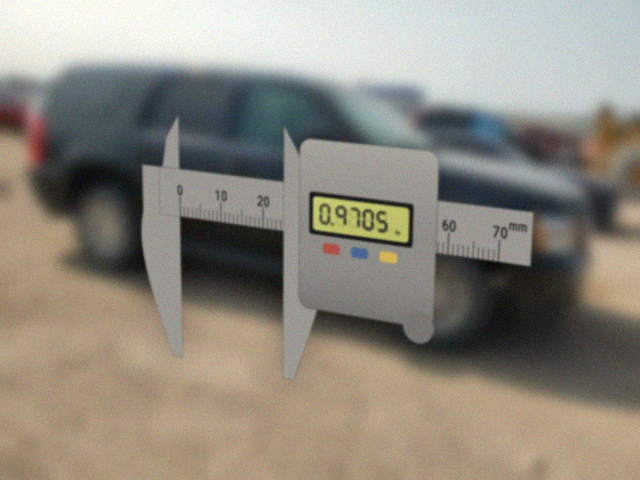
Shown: value=0.9705 unit=in
